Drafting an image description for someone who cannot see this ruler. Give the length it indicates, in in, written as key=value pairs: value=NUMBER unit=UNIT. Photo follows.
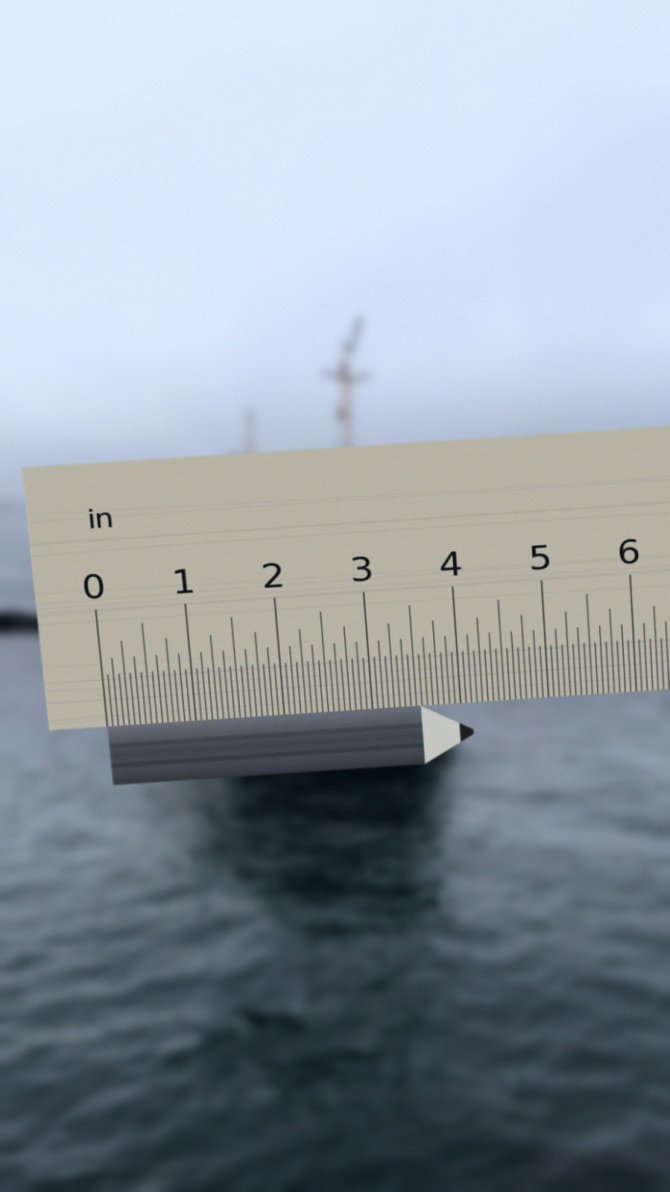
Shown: value=4.125 unit=in
